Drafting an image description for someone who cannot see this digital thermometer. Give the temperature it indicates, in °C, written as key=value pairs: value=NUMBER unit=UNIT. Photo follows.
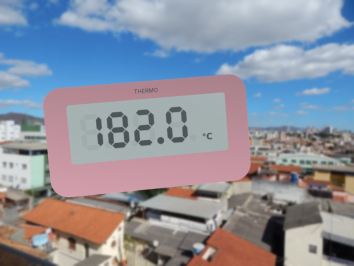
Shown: value=182.0 unit=°C
